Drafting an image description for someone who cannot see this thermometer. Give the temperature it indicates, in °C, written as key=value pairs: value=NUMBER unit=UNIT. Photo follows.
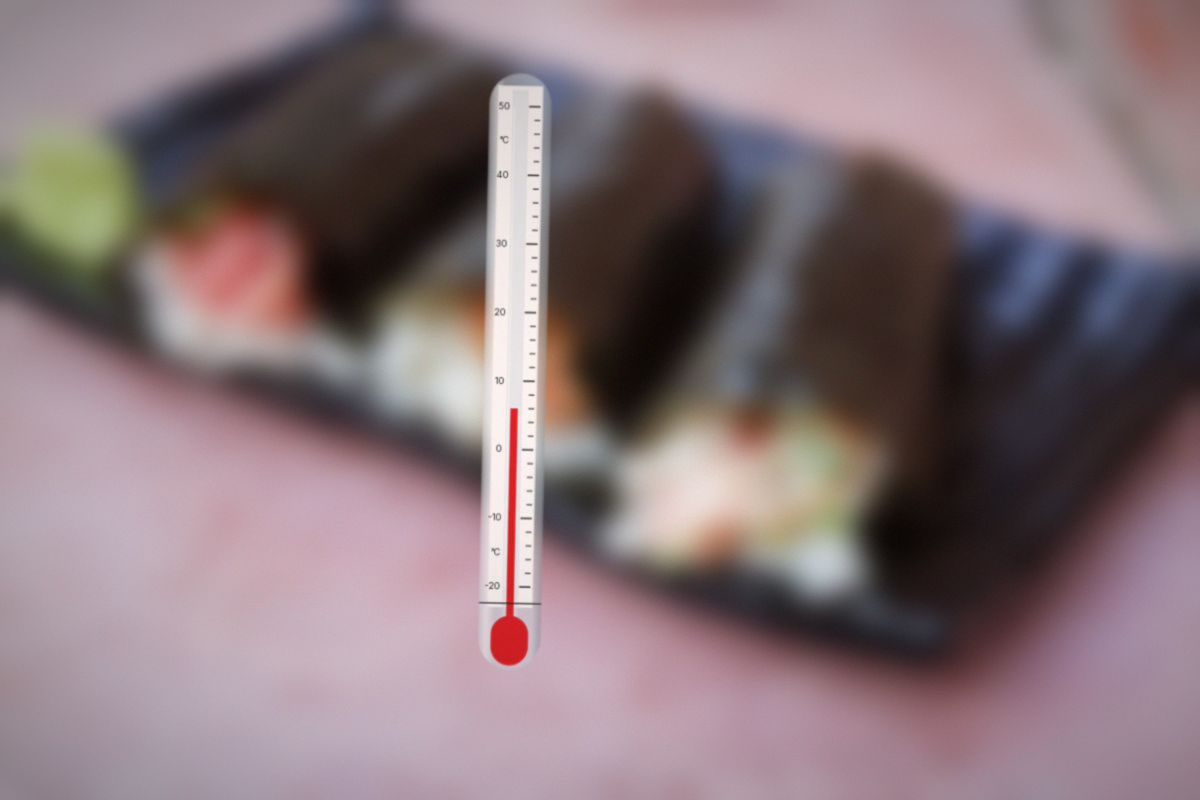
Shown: value=6 unit=°C
